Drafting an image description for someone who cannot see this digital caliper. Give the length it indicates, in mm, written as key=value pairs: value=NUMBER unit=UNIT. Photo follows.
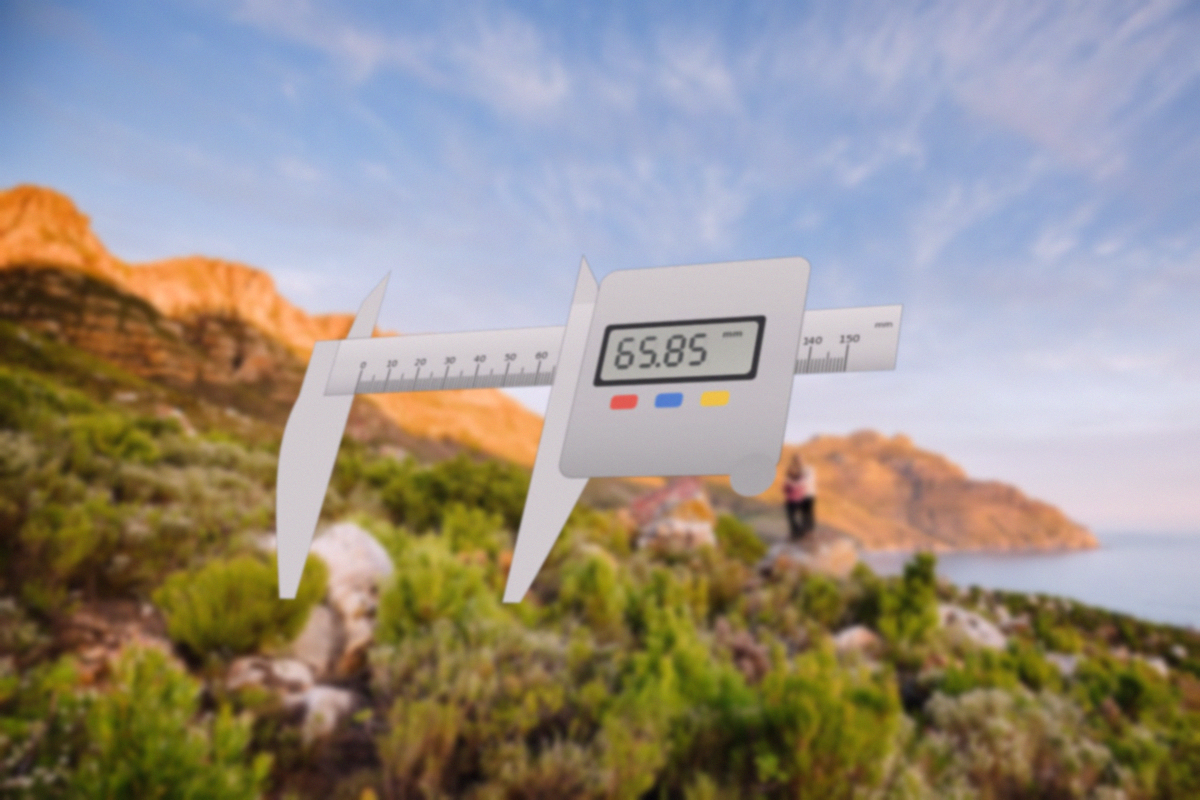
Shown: value=65.85 unit=mm
